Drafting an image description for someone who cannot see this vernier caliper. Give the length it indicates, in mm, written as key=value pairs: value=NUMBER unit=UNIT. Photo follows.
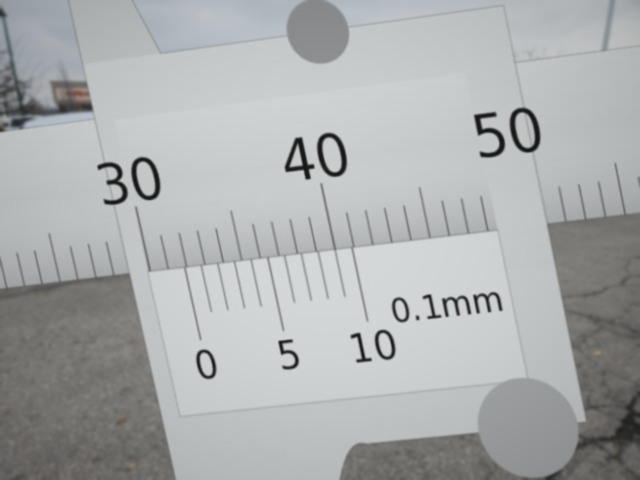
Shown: value=31.9 unit=mm
